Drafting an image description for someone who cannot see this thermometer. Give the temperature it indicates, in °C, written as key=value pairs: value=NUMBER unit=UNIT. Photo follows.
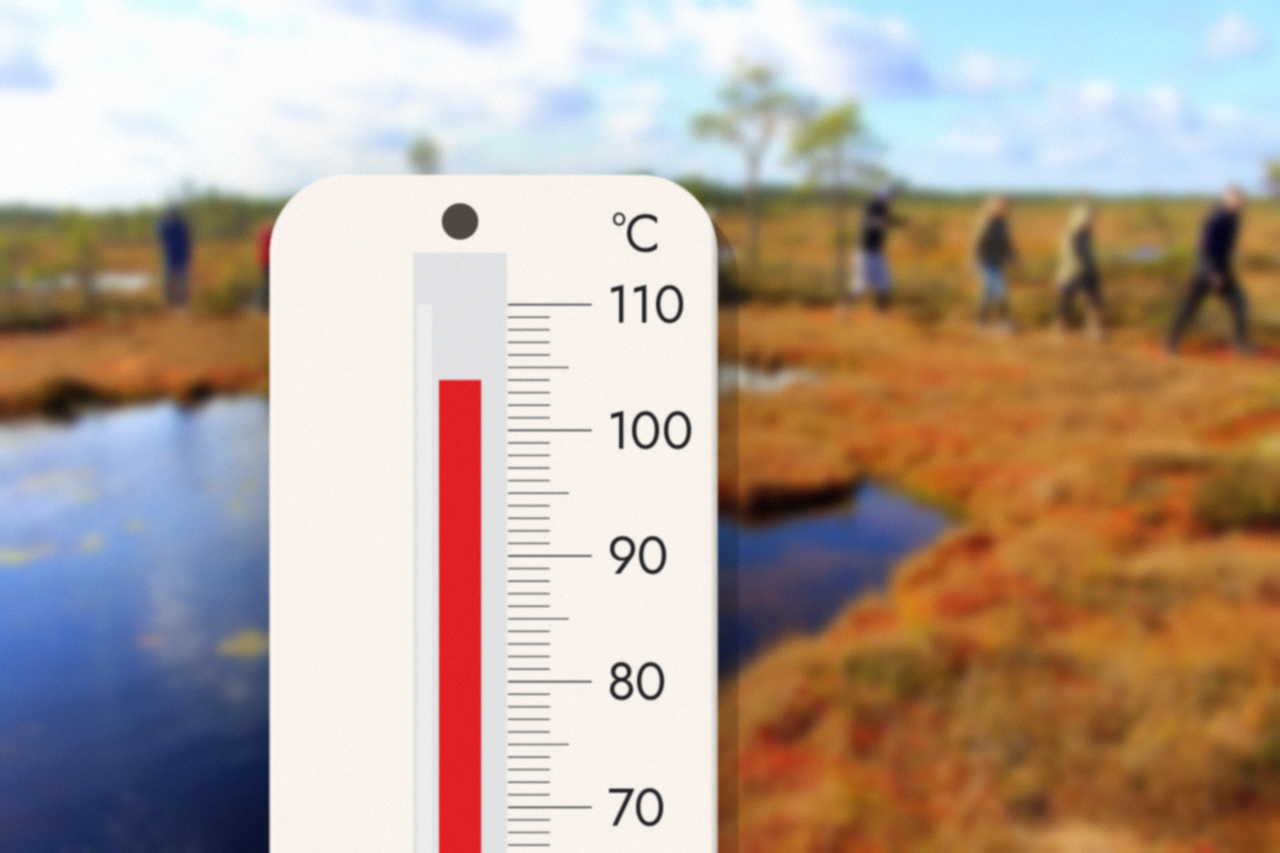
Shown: value=104 unit=°C
